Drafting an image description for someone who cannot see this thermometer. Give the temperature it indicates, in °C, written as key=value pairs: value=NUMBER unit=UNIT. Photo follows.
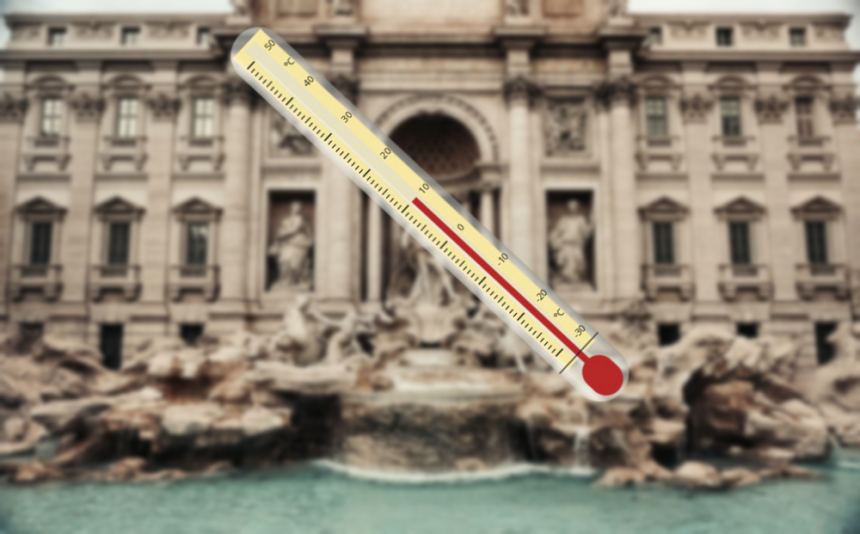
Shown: value=10 unit=°C
